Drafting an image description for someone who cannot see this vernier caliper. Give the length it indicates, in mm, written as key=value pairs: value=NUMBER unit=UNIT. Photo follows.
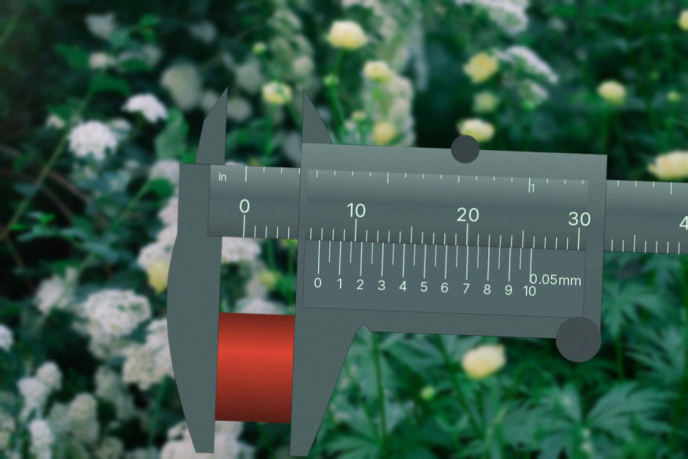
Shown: value=6.8 unit=mm
